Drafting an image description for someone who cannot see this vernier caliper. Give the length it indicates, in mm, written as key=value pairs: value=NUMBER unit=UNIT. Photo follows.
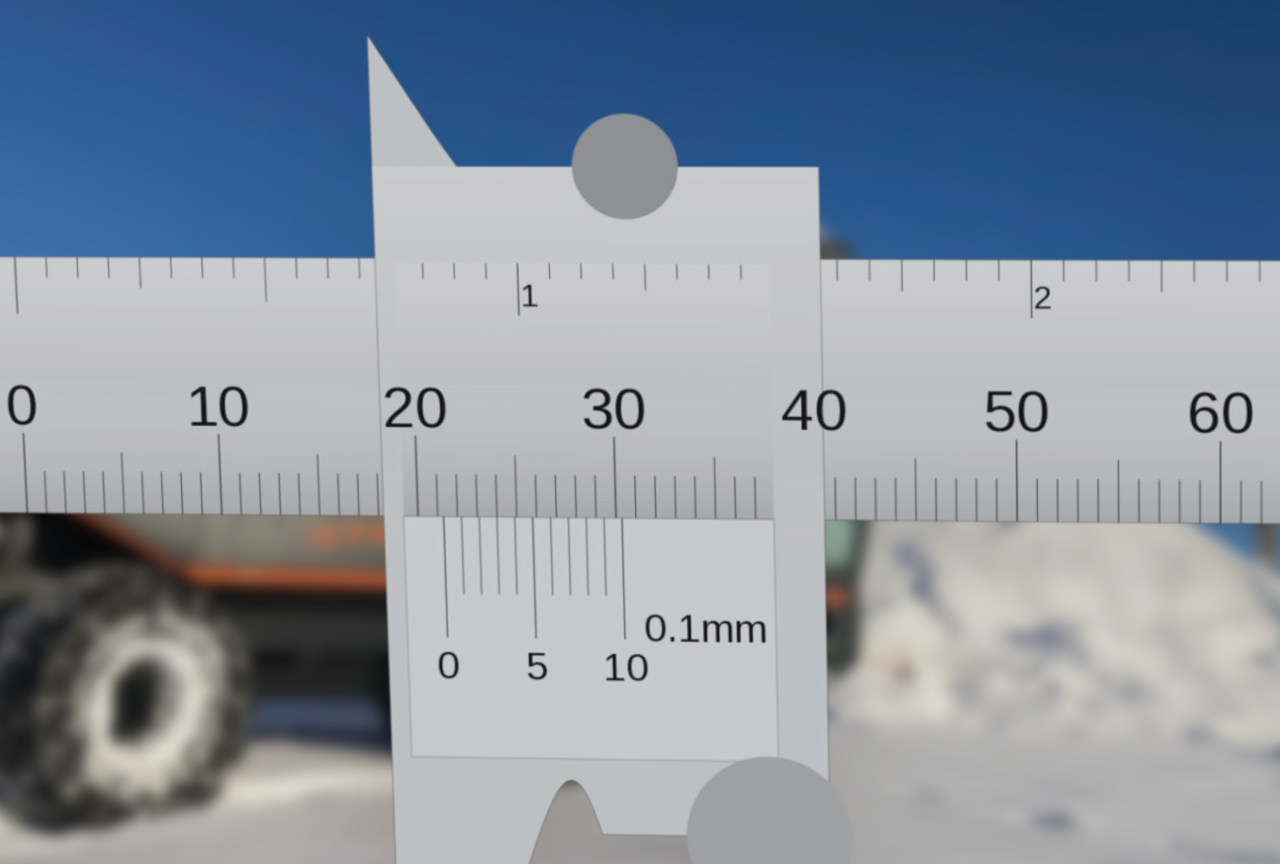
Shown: value=21.3 unit=mm
